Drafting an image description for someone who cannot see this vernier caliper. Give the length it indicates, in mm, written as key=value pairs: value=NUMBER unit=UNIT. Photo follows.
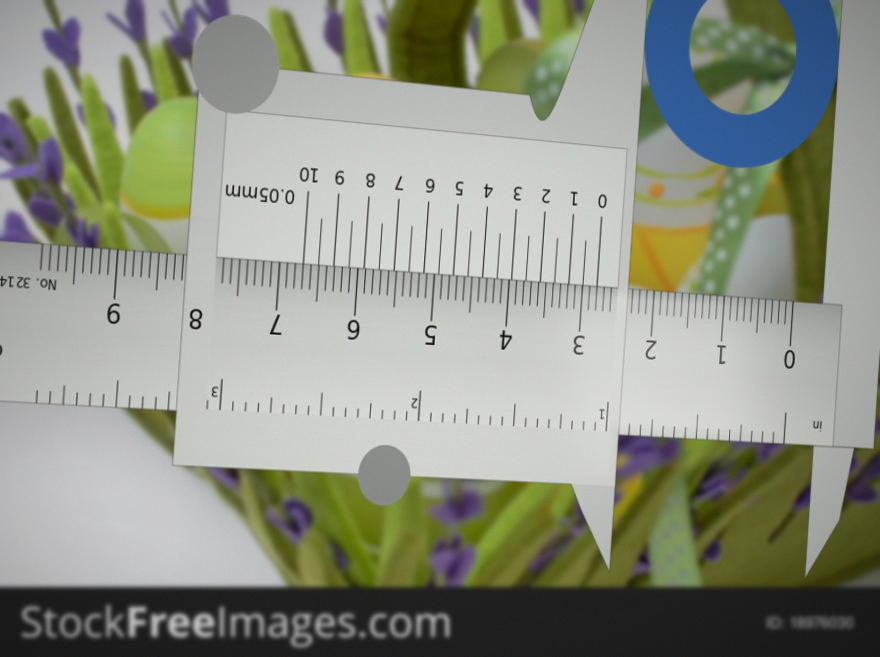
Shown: value=28.0 unit=mm
